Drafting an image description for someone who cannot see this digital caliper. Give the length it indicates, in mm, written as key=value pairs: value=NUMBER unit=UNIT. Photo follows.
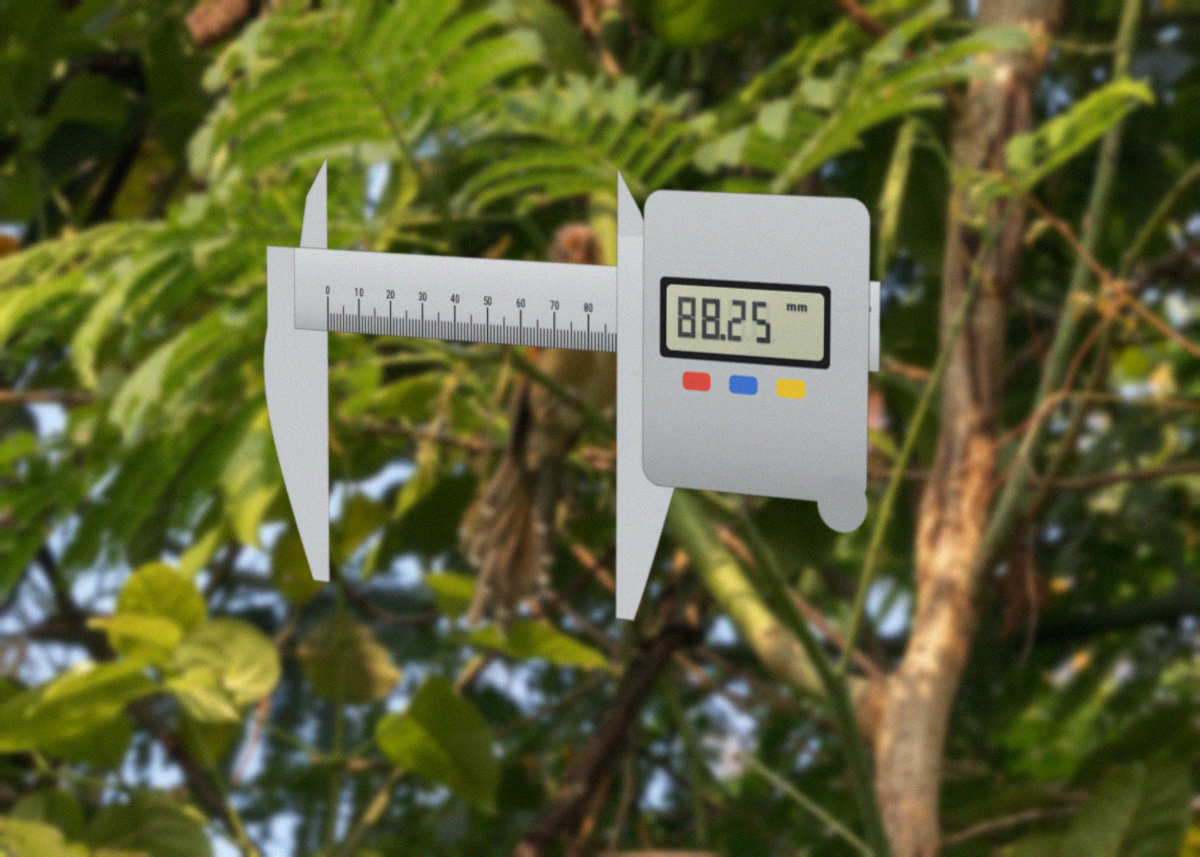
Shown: value=88.25 unit=mm
